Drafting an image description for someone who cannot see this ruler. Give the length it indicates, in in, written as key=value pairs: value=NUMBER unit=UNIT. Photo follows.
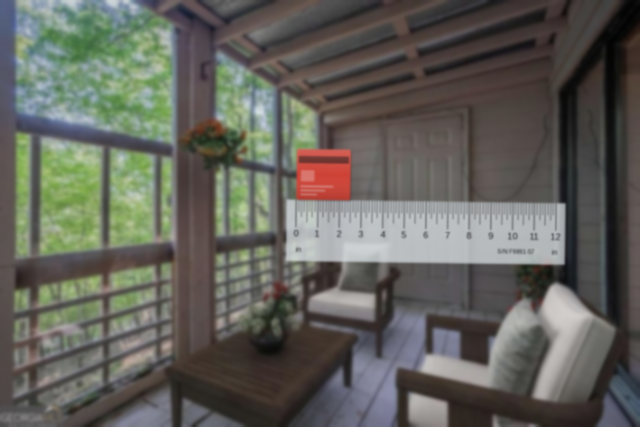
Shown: value=2.5 unit=in
